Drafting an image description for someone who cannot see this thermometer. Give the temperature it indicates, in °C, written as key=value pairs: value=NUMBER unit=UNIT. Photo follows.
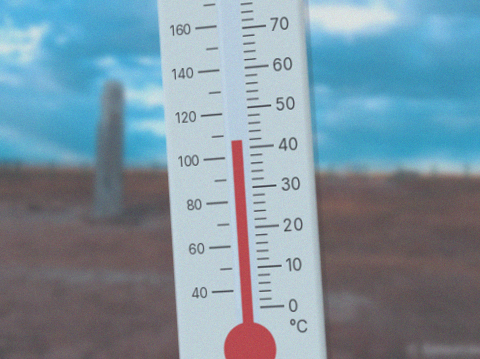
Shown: value=42 unit=°C
